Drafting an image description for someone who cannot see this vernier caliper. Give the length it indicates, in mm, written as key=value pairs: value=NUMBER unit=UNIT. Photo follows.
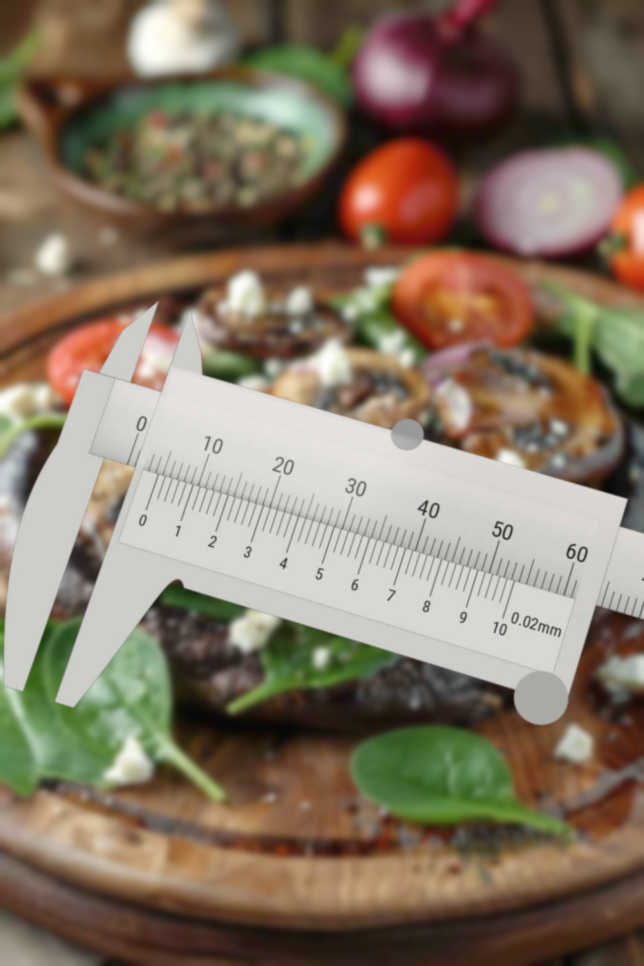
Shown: value=4.4 unit=mm
